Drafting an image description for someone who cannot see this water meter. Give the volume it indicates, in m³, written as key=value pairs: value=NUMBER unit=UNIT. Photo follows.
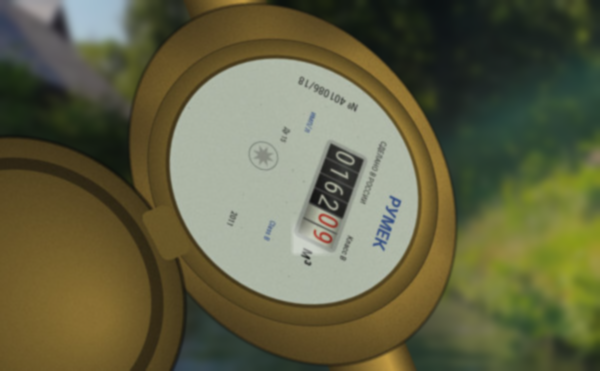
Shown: value=162.09 unit=m³
